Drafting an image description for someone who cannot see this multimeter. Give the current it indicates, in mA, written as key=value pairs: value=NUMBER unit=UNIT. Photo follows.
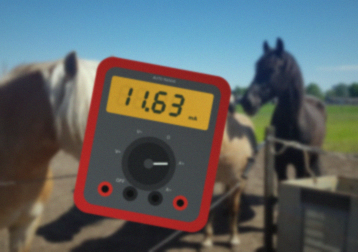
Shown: value=11.63 unit=mA
